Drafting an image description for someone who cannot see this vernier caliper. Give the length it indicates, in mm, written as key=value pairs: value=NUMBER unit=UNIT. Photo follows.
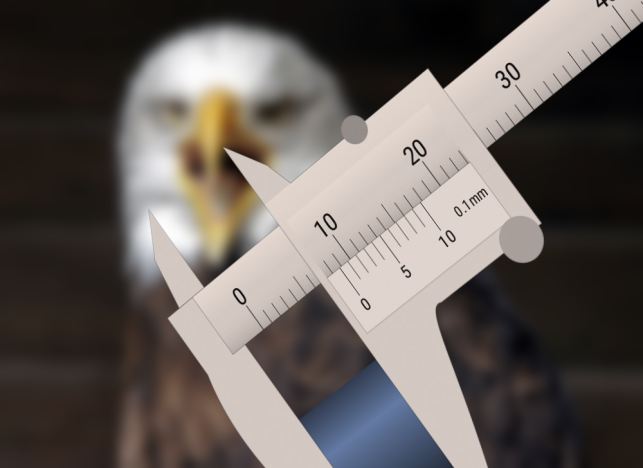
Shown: value=8.8 unit=mm
